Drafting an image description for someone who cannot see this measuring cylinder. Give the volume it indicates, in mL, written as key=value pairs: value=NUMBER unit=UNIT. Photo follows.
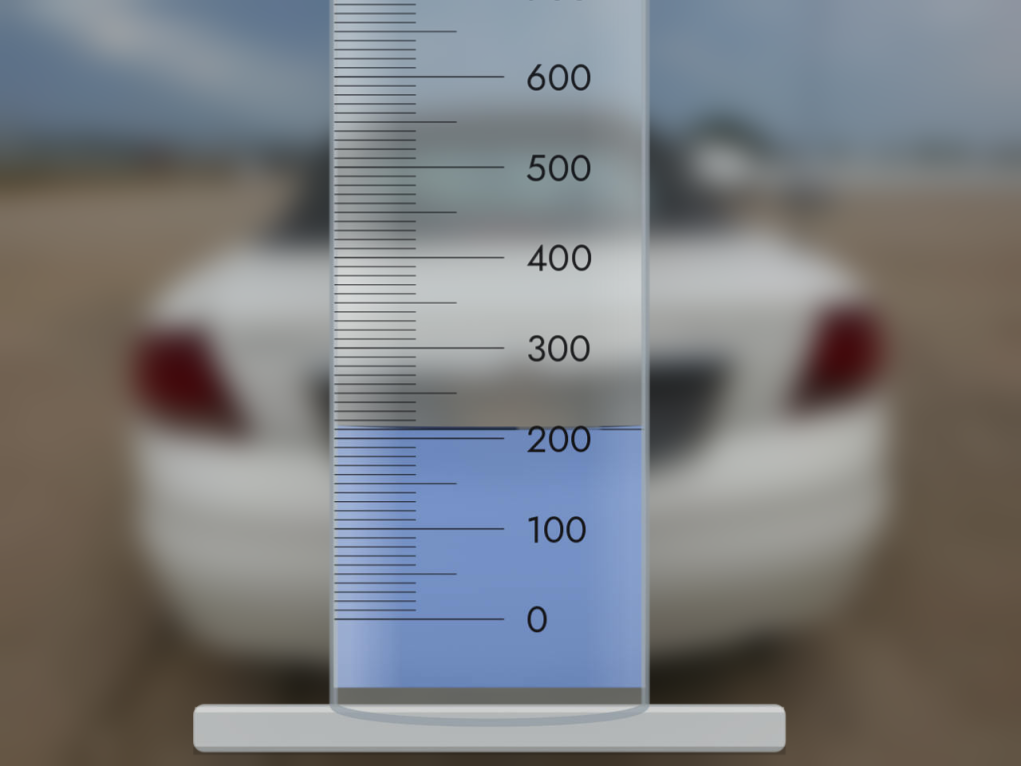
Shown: value=210 unit=mL
